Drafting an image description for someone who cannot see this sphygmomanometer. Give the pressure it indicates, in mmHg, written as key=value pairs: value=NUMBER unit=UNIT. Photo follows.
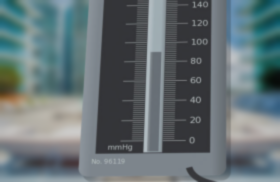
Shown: value=90 unit=mmHg
